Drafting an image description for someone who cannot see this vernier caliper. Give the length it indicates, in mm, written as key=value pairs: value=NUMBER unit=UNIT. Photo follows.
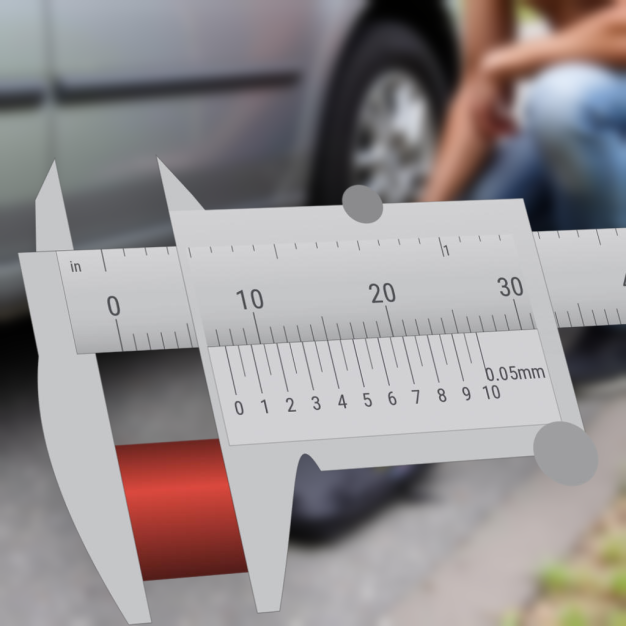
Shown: value=7.4 unit=mm
